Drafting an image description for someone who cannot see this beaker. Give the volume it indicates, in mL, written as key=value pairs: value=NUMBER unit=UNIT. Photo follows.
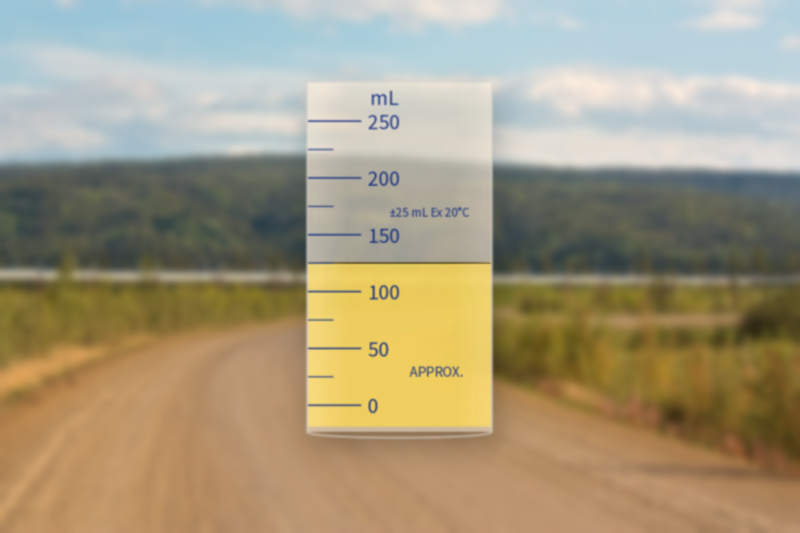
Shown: value=125 unit=mL
